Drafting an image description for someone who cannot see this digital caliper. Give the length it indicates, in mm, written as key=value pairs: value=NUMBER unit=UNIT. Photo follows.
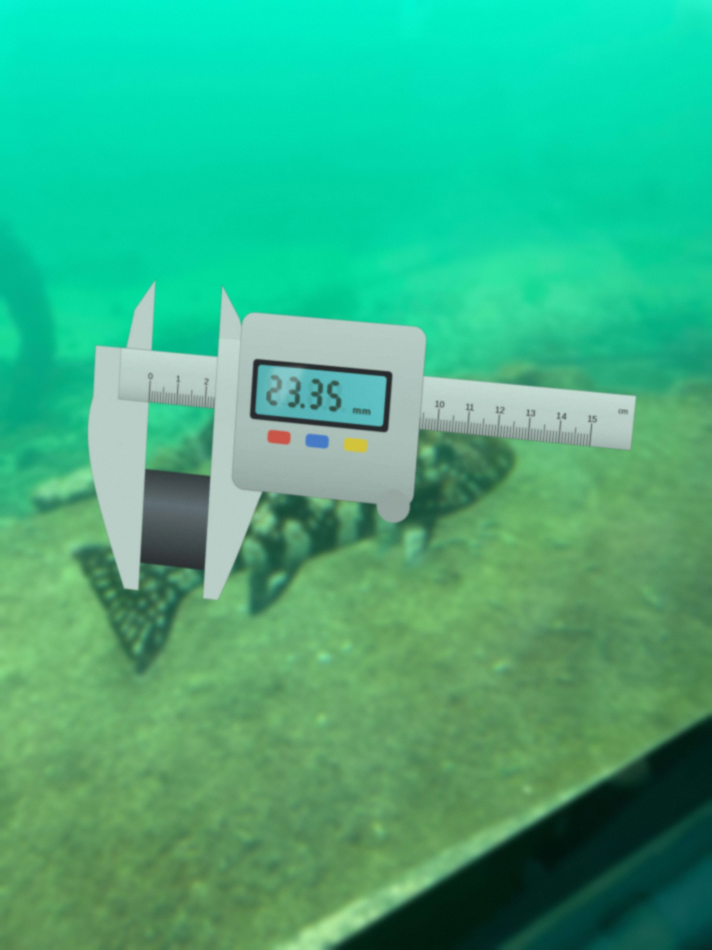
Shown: value=23.35 unit=mm
